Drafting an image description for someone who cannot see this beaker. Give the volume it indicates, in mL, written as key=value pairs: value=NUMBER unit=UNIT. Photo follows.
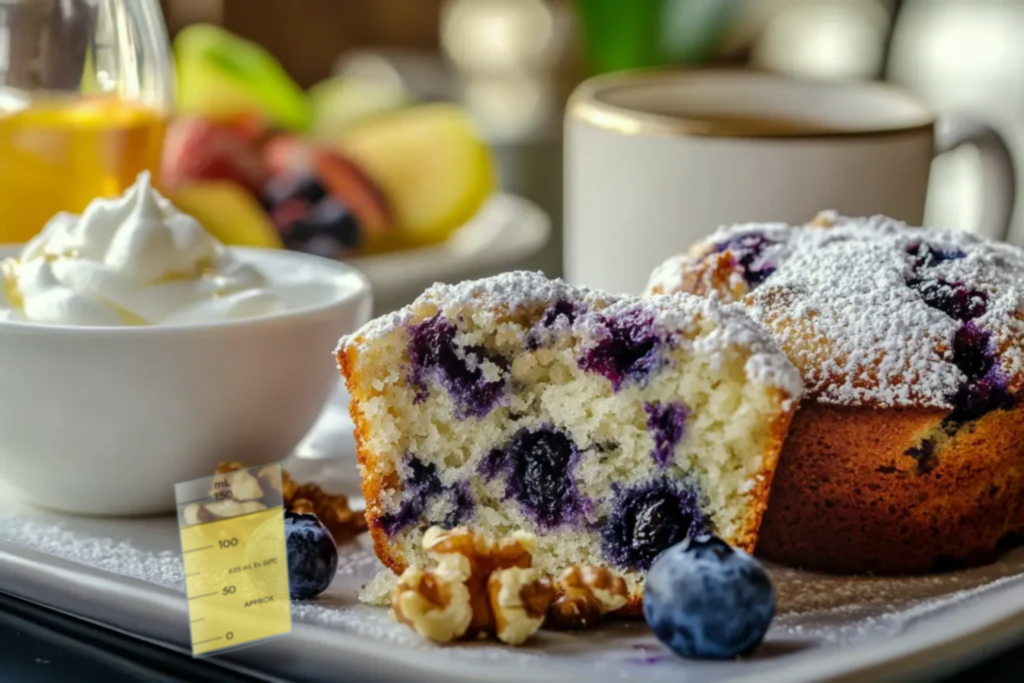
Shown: value=125 unit=mL
